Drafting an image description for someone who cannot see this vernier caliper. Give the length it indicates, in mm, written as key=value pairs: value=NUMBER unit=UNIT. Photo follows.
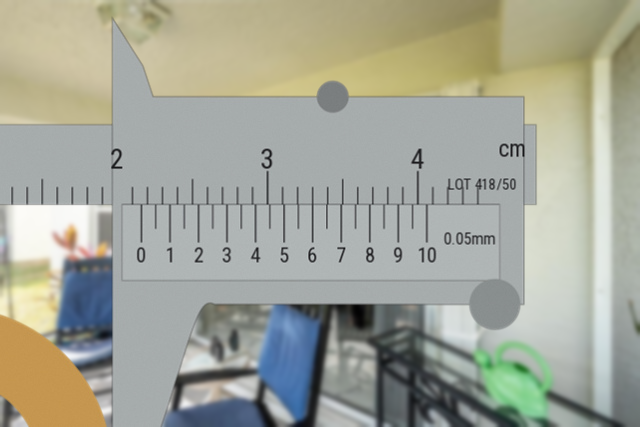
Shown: value=21.6 unit=mm
